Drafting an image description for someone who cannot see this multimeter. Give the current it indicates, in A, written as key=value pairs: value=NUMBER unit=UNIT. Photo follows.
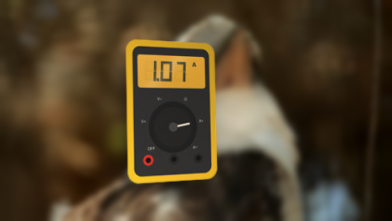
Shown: value=1.07 unit=A
